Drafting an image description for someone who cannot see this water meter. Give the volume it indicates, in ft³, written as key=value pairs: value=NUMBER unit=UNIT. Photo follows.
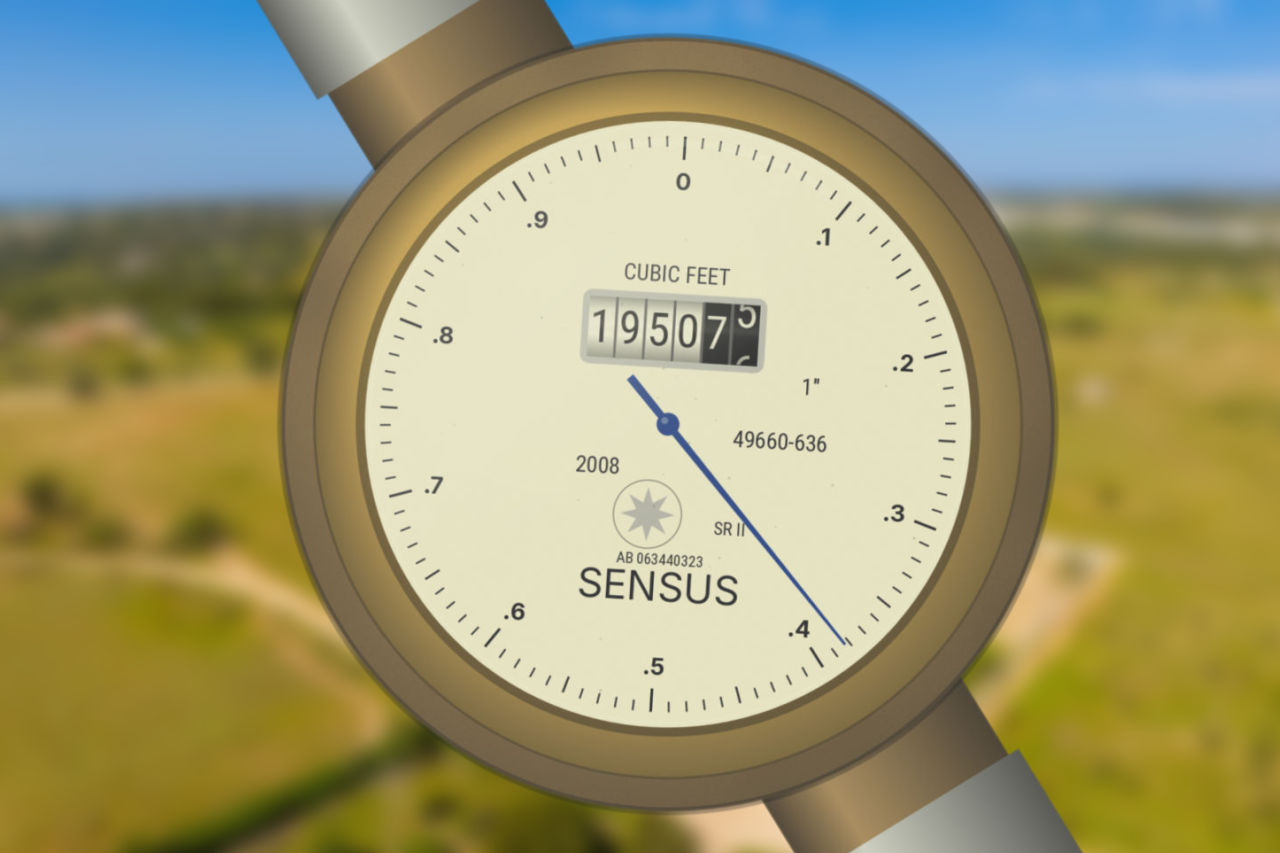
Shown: value=195075.38 unit=ft³
